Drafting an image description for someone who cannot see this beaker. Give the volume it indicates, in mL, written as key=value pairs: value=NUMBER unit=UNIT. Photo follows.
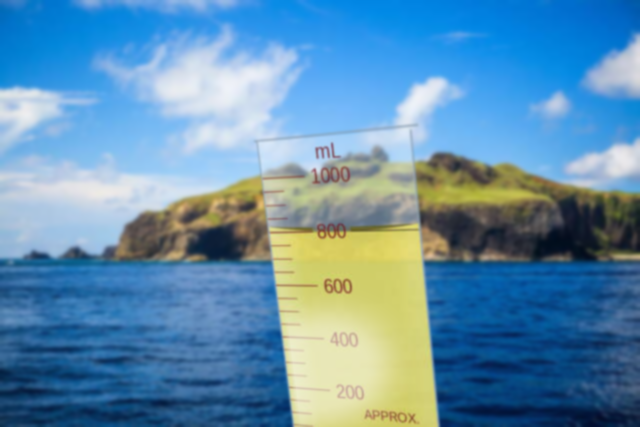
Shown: value=800 unit=mL
